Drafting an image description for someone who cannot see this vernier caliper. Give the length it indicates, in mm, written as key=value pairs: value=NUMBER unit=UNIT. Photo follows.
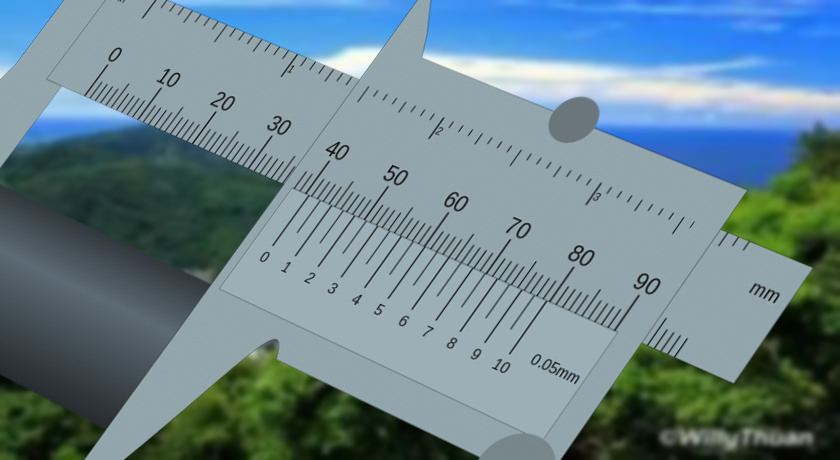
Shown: value=40.6 unit=mm
